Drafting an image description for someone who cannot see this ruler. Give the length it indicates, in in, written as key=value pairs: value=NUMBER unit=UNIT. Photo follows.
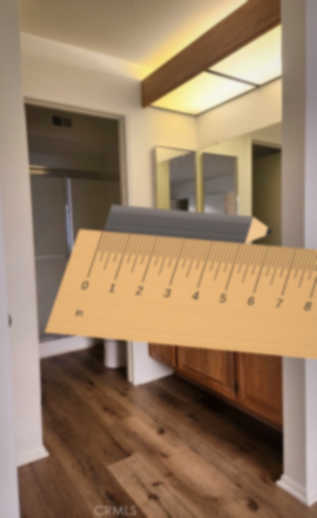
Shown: value=6 unit=in
